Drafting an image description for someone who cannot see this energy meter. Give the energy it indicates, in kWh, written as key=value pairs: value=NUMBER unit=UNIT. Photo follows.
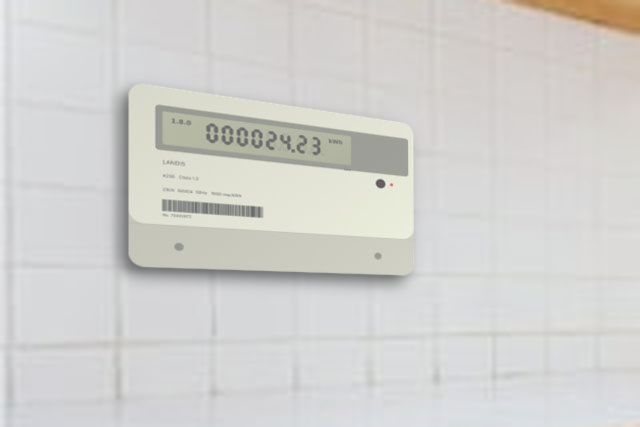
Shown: value=24.23 unit=kWh
